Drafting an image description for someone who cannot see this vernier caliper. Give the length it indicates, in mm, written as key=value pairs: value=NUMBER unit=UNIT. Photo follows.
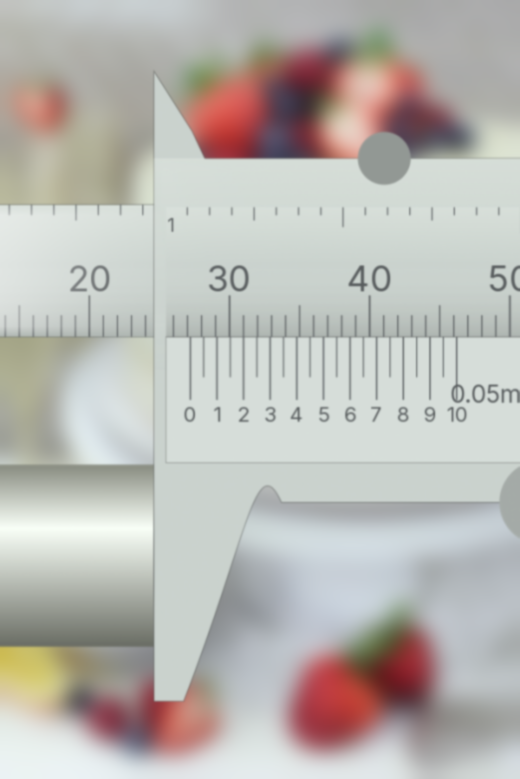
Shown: value=27.2 unit=mm
